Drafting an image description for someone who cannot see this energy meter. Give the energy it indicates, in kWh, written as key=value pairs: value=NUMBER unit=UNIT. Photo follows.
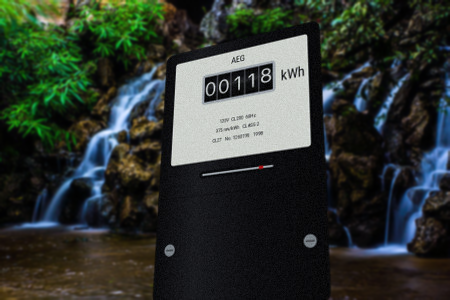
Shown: value=118 unit=kWh
